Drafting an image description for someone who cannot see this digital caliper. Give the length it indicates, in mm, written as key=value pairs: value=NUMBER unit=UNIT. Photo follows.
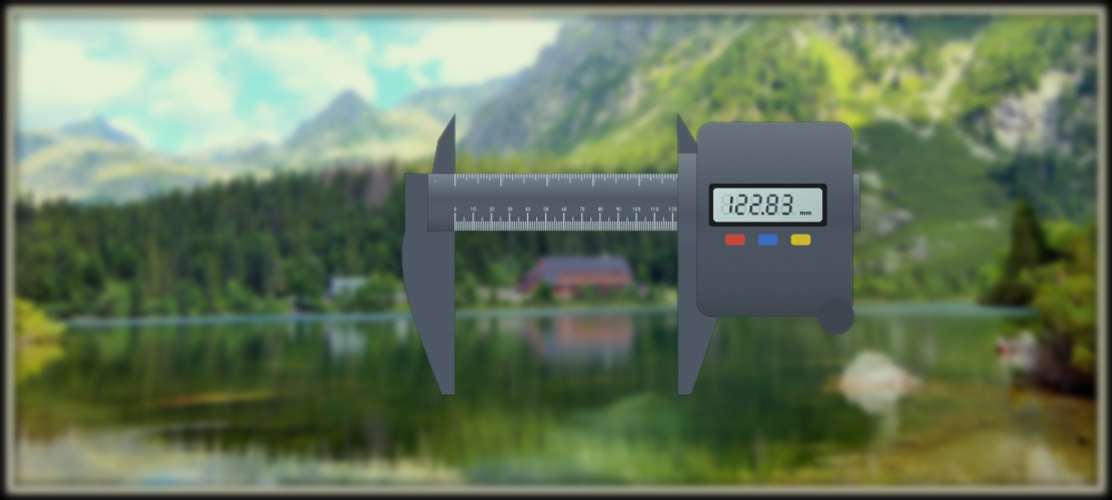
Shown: value=122.83 unit=mm
